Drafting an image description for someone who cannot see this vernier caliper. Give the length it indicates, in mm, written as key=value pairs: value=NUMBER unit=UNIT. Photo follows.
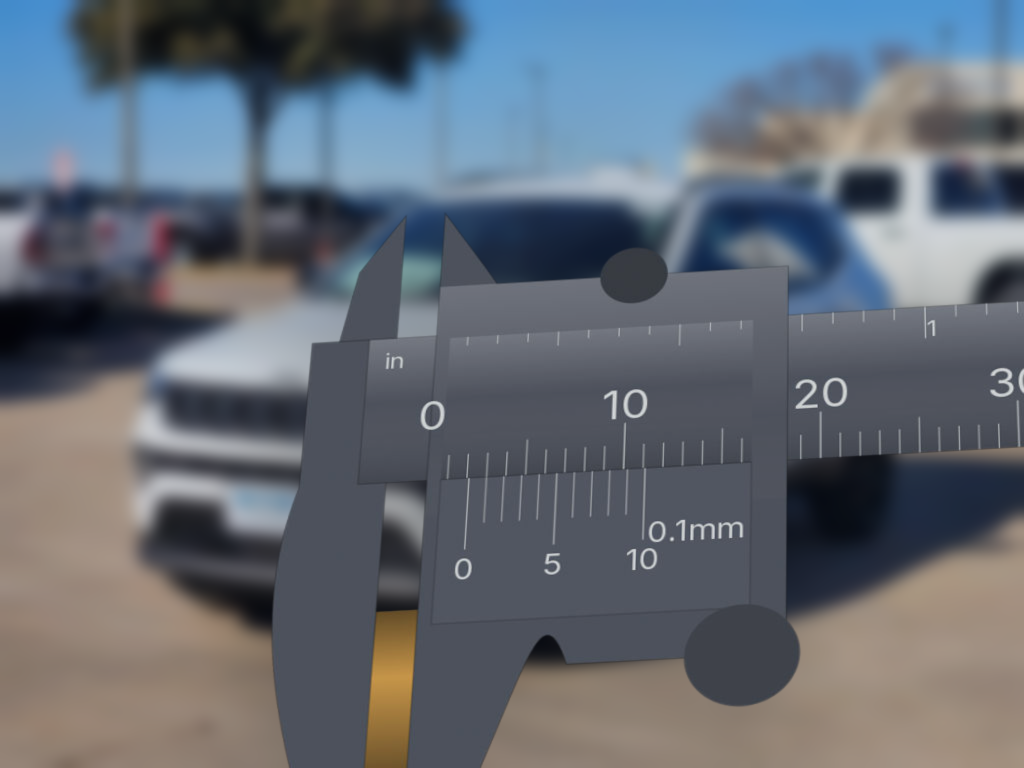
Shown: value=2.1 unit=mm
